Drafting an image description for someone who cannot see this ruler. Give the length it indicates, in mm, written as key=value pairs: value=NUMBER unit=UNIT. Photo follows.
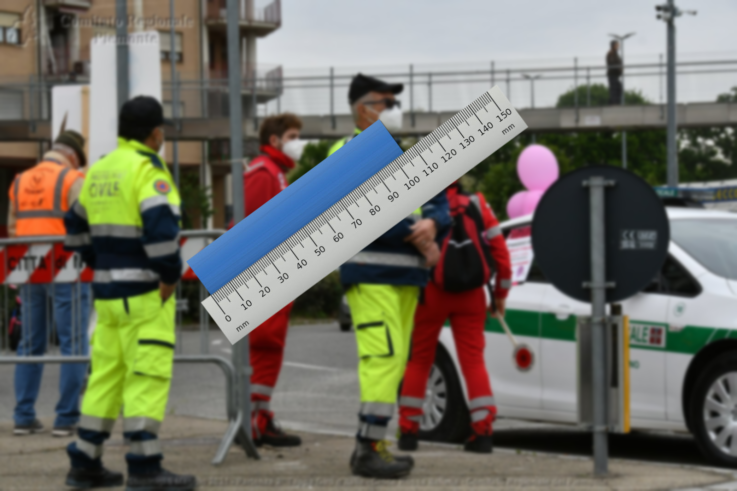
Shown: value=105 unit=mm
